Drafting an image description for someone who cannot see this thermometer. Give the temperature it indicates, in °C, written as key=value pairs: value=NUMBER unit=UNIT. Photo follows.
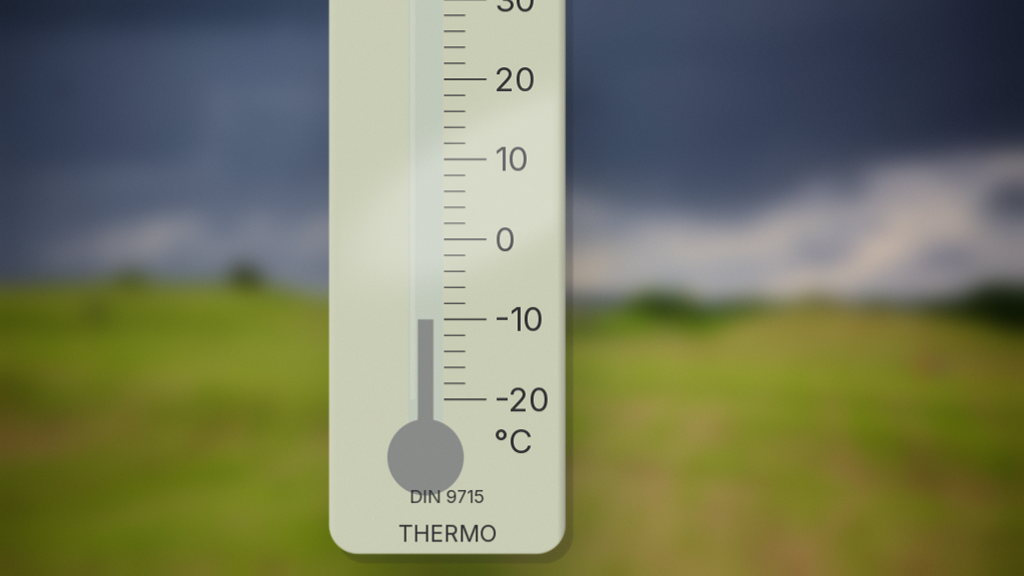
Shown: value=-10 unit=°C
